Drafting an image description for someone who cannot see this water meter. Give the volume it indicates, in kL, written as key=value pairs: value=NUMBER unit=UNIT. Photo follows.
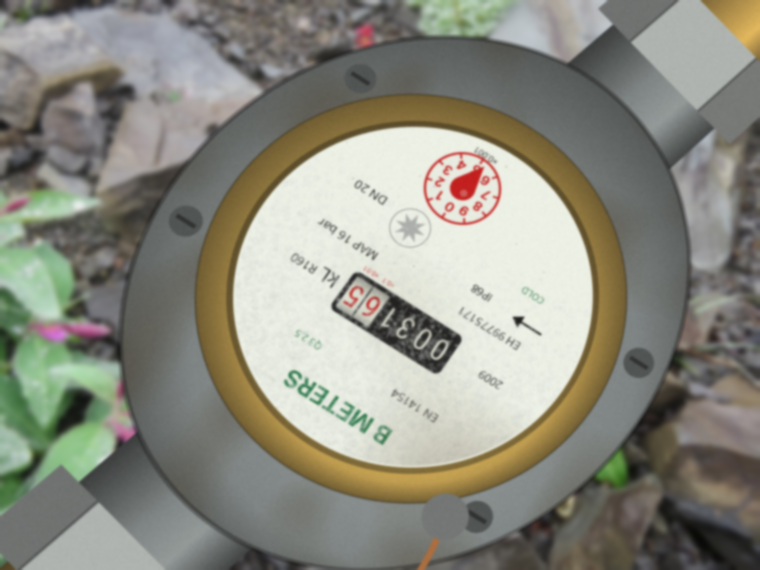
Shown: value=31.655 unit=kL
